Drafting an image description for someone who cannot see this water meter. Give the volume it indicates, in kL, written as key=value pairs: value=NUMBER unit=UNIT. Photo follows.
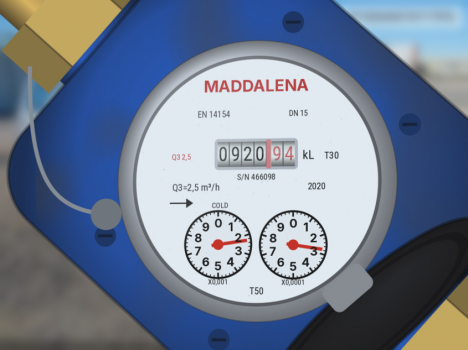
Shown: value=920.9422 unit=kL
